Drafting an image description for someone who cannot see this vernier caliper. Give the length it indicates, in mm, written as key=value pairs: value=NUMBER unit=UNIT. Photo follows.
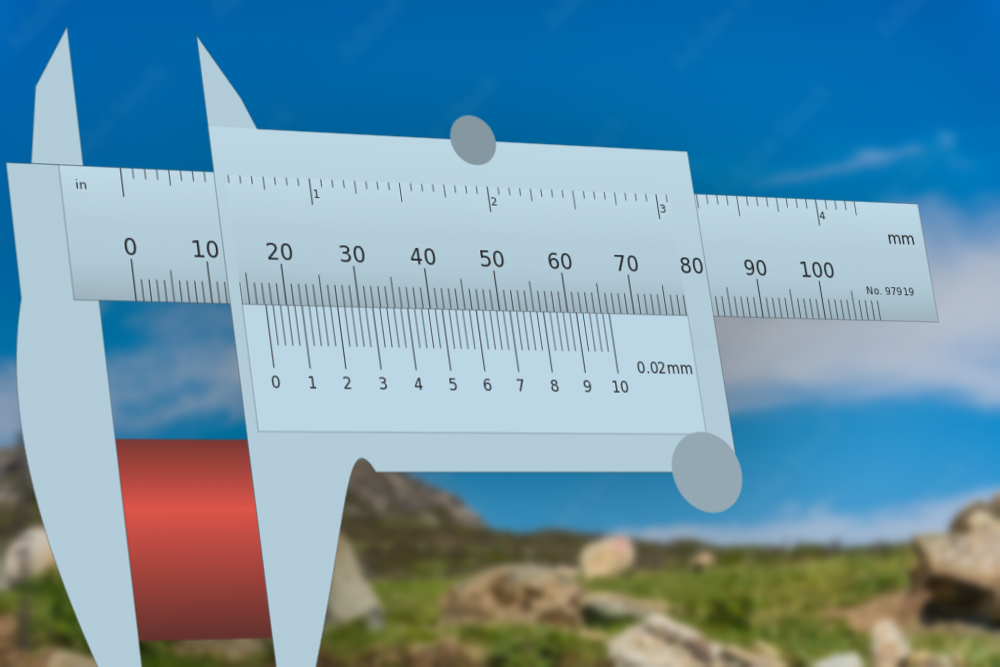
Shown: value=17.2 unit=mm
